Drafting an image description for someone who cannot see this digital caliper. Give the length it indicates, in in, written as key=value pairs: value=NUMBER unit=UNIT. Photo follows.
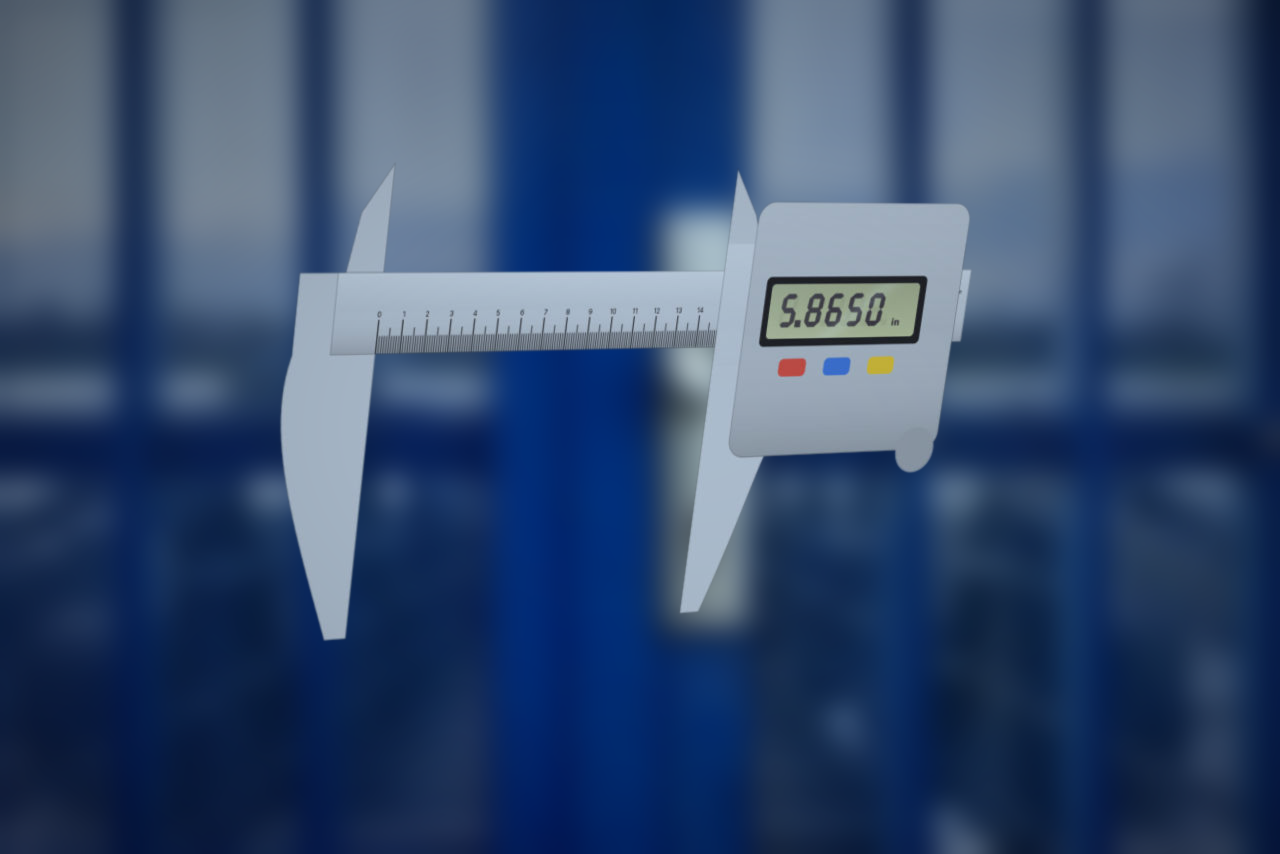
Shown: value=5.8650 unit=in
